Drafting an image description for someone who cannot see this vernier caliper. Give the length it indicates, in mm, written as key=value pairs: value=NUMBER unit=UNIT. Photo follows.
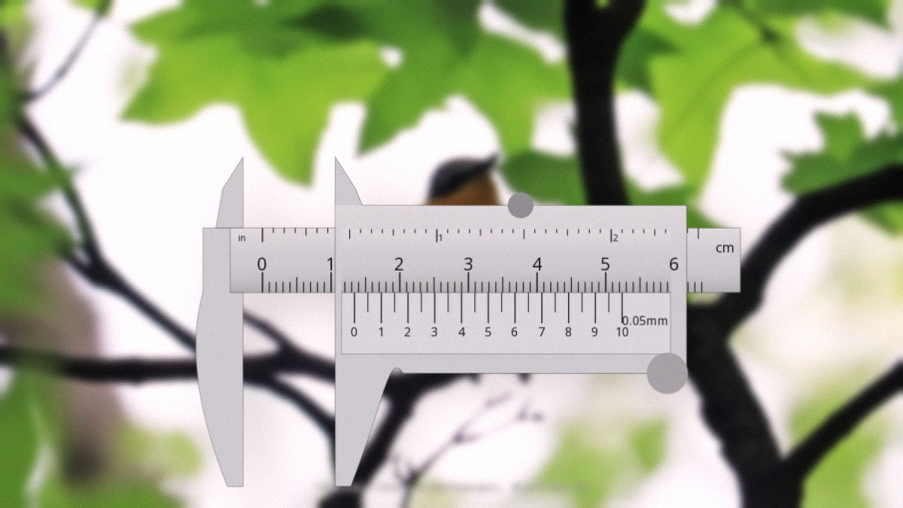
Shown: value=13.4 unit=mm
